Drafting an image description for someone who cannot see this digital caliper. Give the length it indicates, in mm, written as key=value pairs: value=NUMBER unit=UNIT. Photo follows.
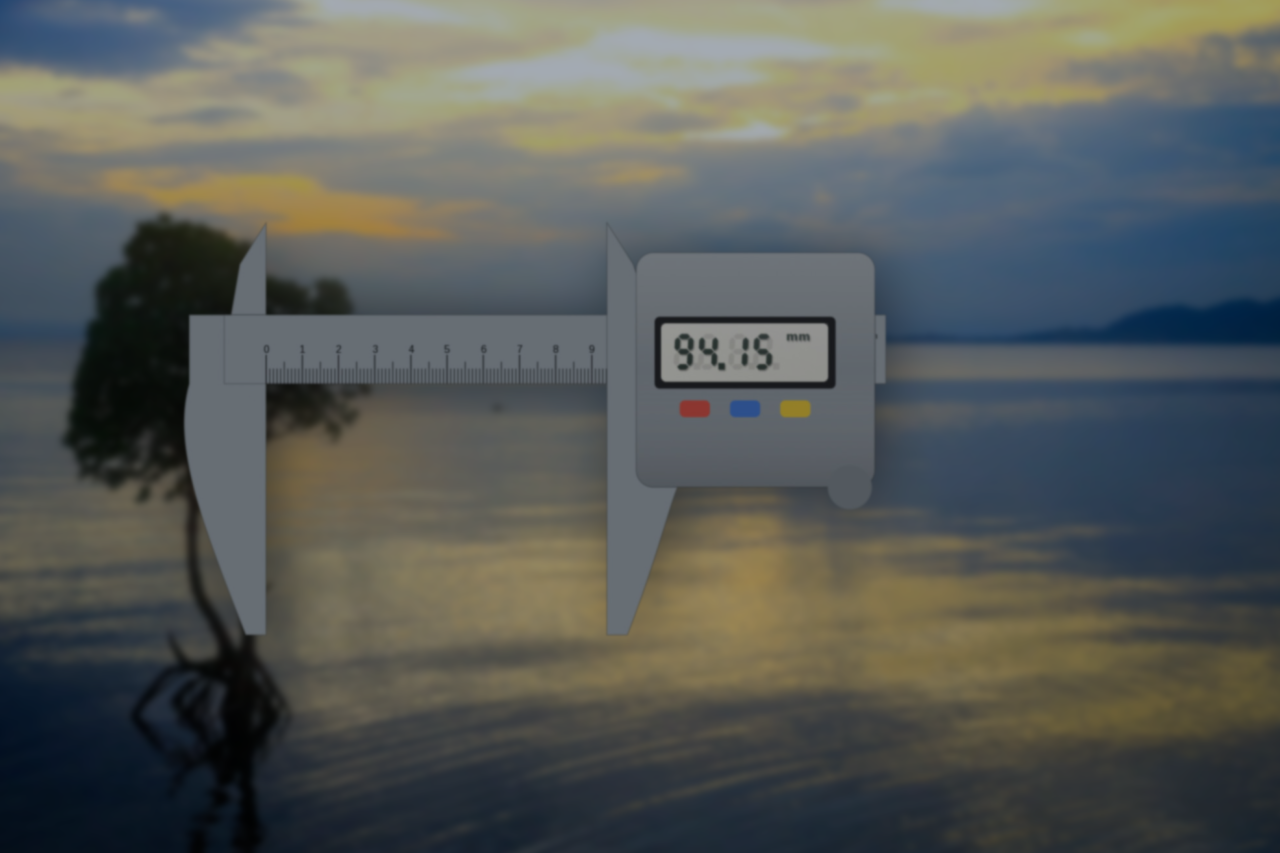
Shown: value=94.15 unit=mm
